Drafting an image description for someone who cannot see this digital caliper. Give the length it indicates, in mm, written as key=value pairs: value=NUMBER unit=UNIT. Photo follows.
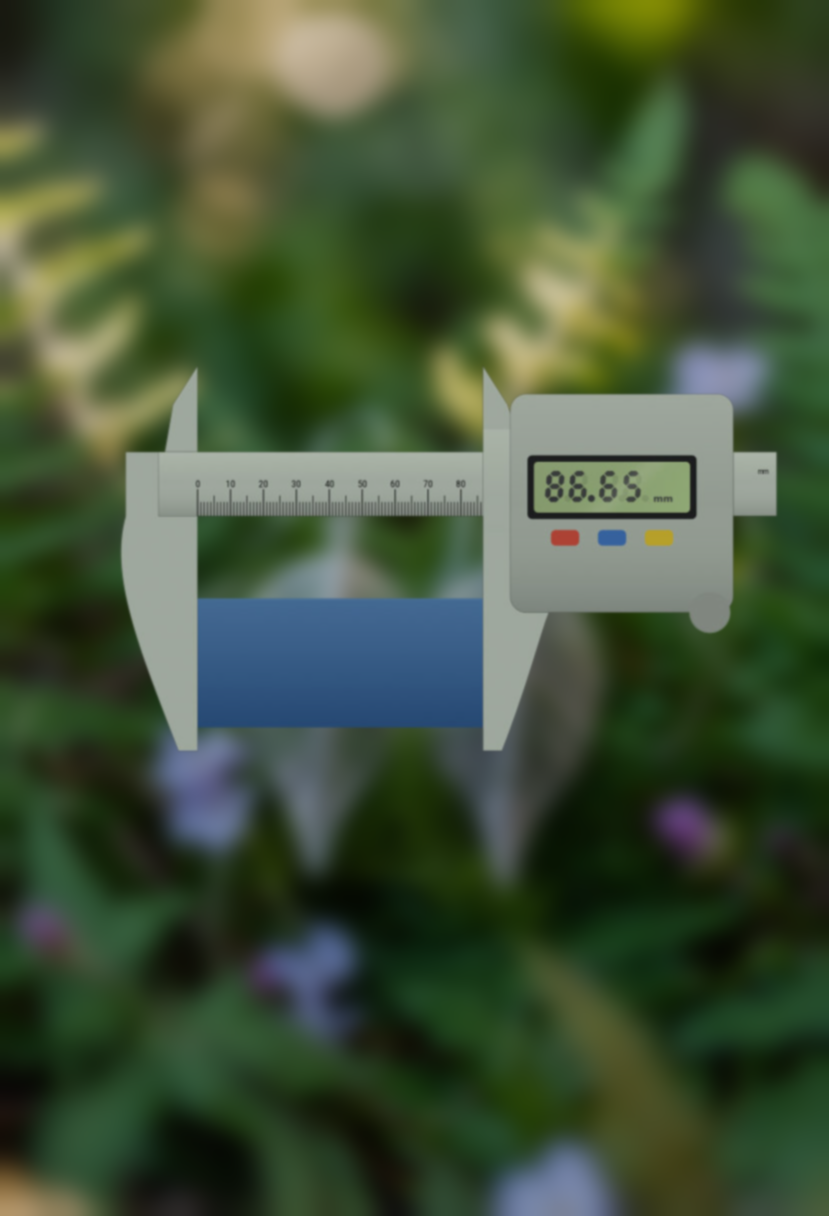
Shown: value=86.65 unit=mm
